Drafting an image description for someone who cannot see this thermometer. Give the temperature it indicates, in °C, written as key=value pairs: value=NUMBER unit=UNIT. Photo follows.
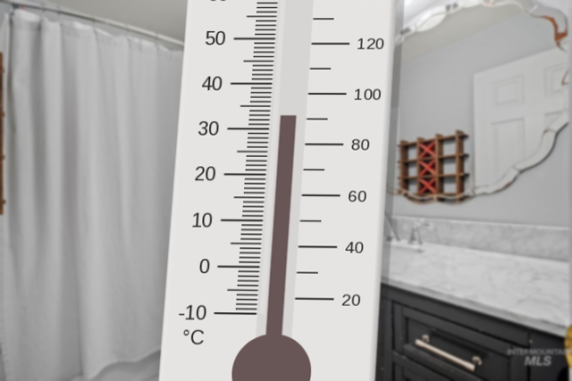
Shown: value=33 unit=°C
